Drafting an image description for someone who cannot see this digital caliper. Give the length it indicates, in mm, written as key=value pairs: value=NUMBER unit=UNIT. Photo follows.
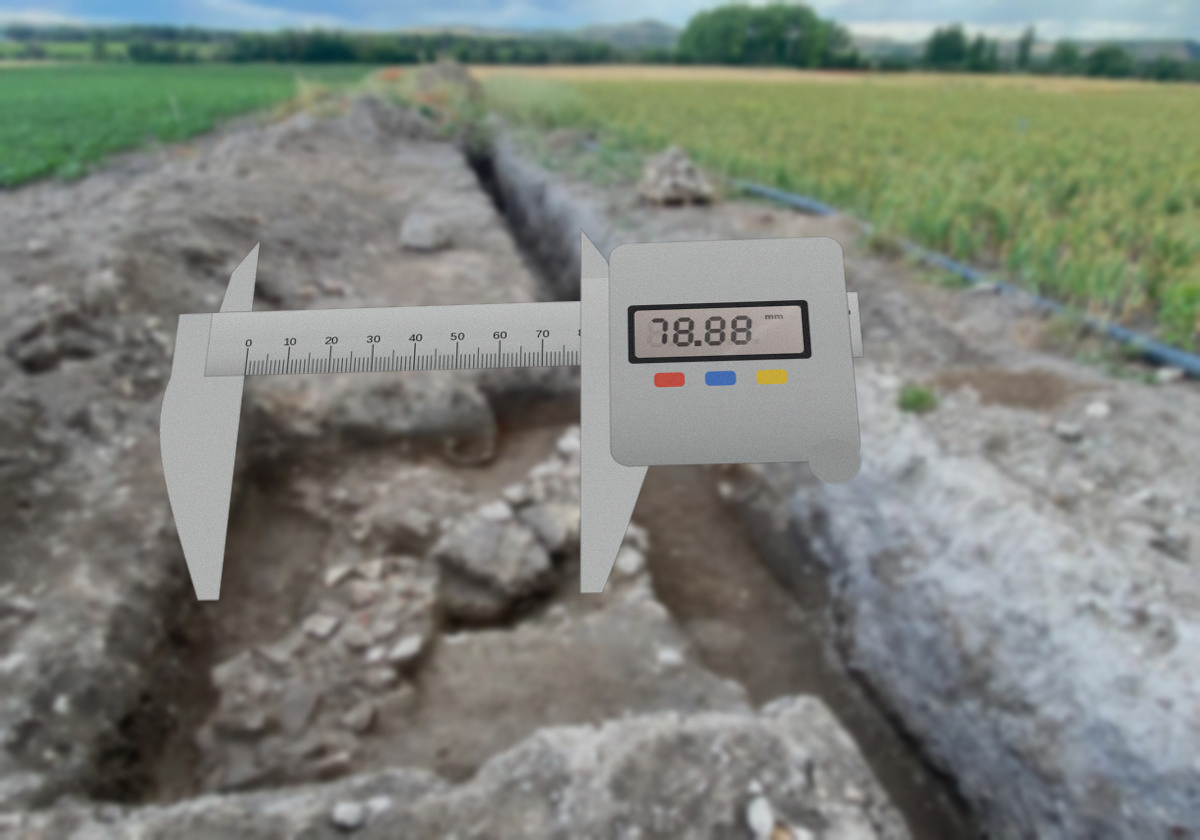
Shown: value=78.88 unit=mm
